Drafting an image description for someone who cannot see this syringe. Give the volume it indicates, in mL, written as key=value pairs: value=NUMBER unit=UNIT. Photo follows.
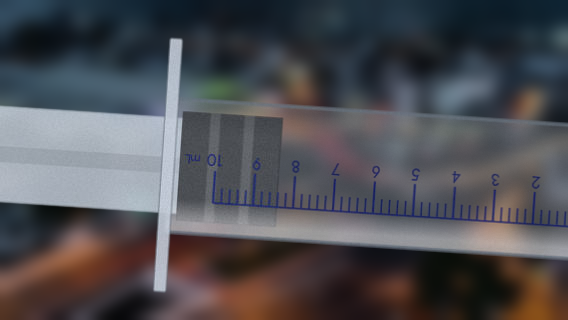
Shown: value=8.4 unit=mL
